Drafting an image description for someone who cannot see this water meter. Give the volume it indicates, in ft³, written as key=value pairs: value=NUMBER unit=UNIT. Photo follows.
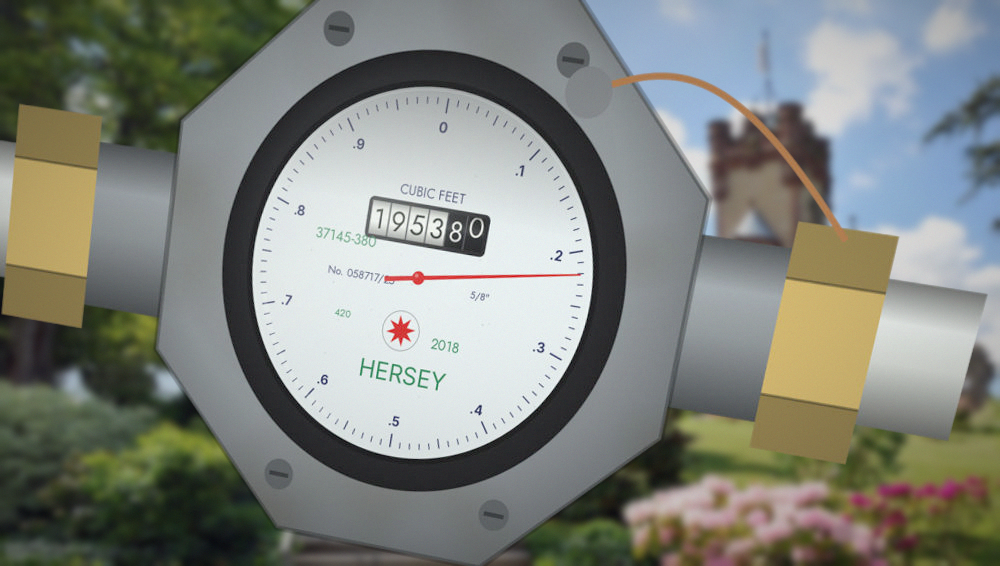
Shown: value=195380.22 unit=ft³
